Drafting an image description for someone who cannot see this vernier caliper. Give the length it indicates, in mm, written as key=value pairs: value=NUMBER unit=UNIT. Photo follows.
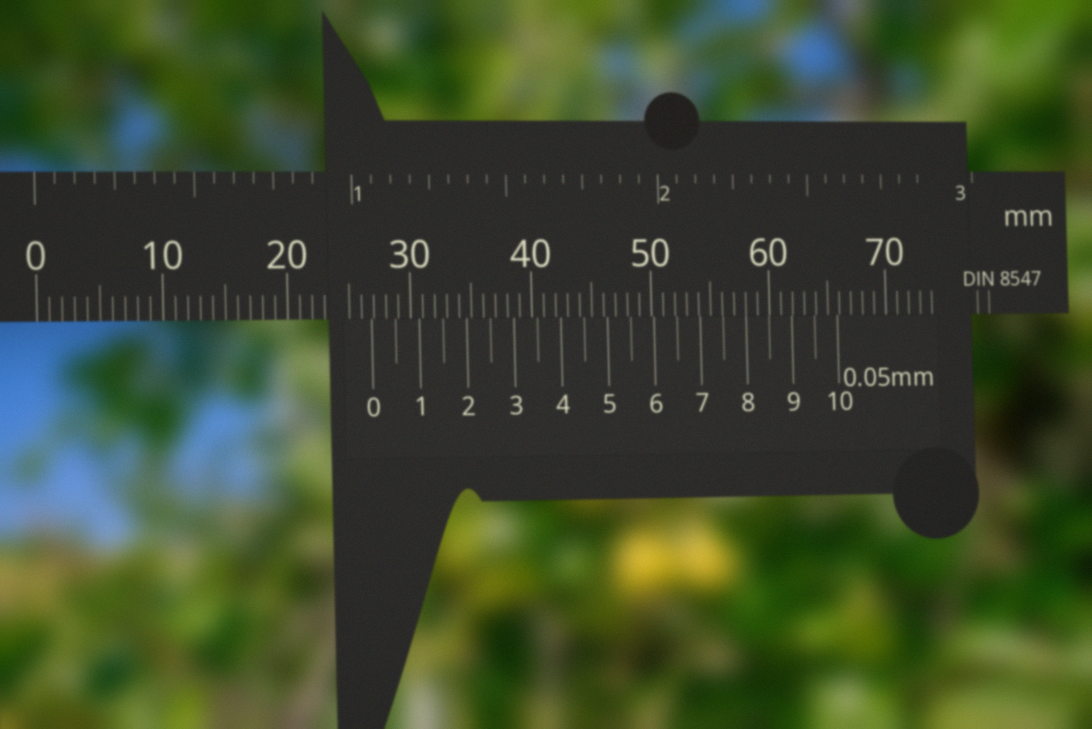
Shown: value=26.8 unit=mm
